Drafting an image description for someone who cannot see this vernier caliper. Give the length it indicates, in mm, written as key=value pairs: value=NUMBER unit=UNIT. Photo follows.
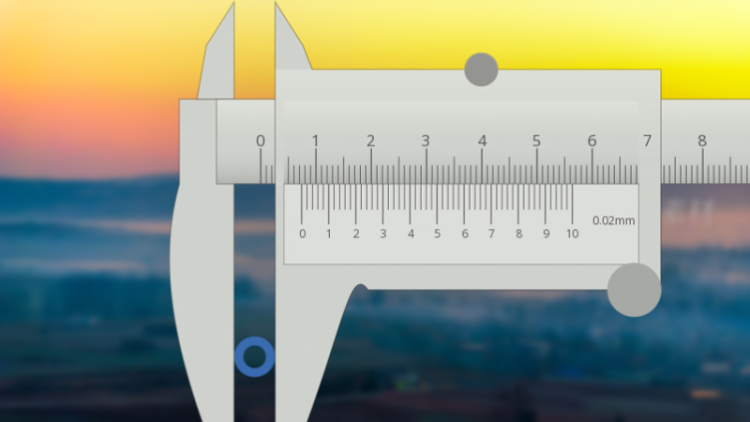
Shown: value=7.4 unit=mm
